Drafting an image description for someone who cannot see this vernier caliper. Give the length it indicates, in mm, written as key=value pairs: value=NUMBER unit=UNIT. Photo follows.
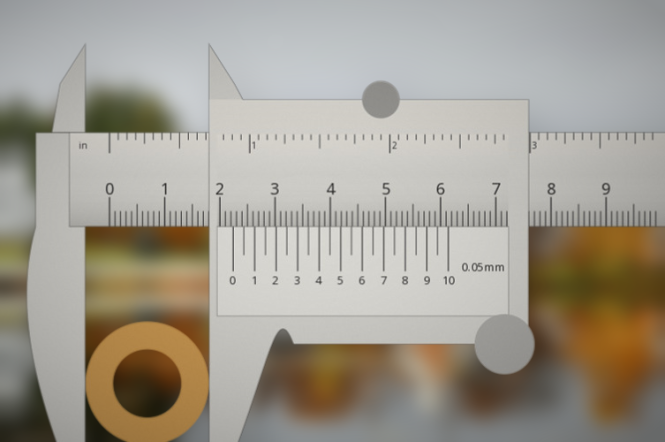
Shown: value=22.4 unit=mm
